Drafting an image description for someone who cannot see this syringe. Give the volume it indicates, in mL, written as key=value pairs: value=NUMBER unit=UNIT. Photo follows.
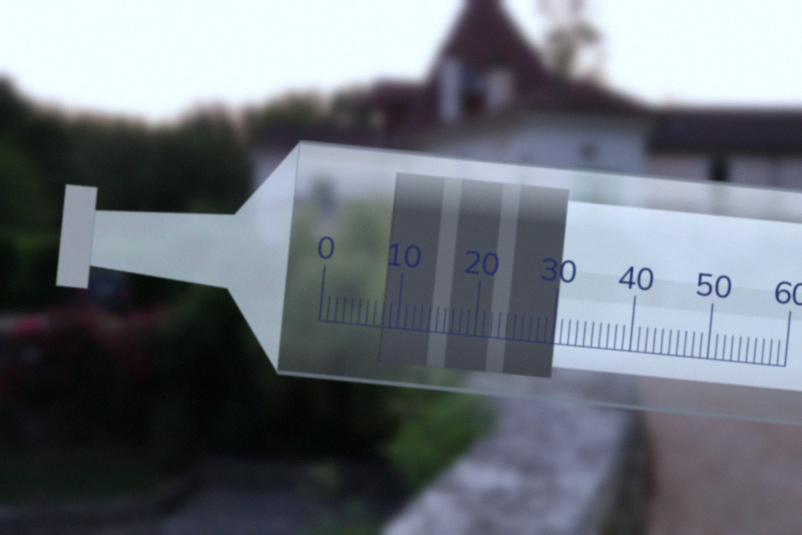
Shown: value=8 unit=mL
